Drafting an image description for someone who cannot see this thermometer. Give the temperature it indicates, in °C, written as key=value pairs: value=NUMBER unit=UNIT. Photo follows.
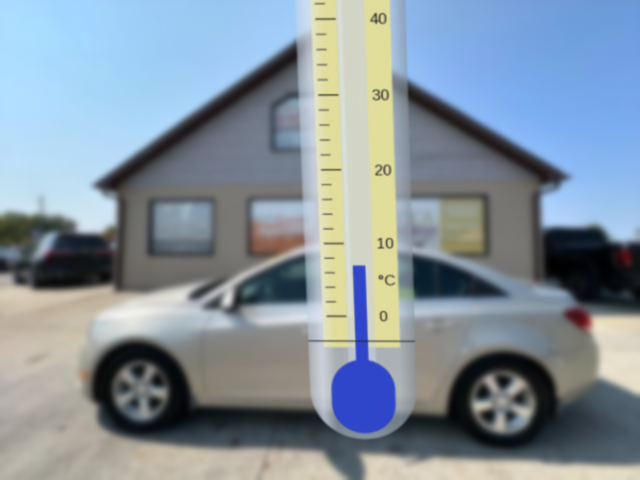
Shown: value=7 unit=°C
